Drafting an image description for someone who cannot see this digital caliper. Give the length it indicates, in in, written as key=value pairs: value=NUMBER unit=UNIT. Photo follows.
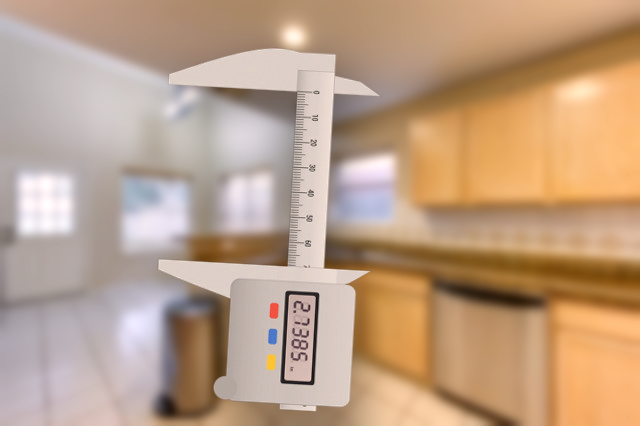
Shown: value=2.7385 unit=in
